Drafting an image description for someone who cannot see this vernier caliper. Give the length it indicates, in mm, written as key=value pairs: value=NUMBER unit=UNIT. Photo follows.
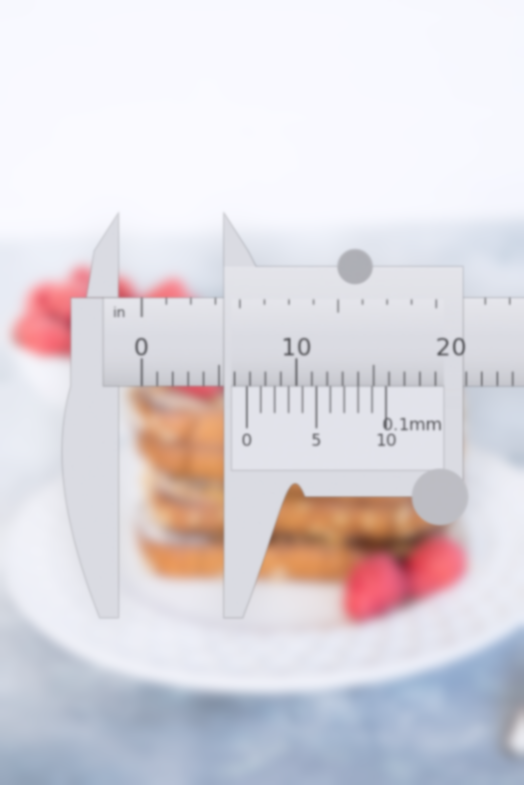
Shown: value=6.8 unit=mm
